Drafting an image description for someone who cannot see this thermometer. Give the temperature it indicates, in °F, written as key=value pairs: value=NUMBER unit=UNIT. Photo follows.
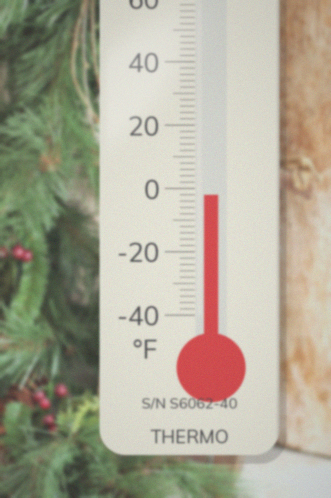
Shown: value=-2 unit=°F
